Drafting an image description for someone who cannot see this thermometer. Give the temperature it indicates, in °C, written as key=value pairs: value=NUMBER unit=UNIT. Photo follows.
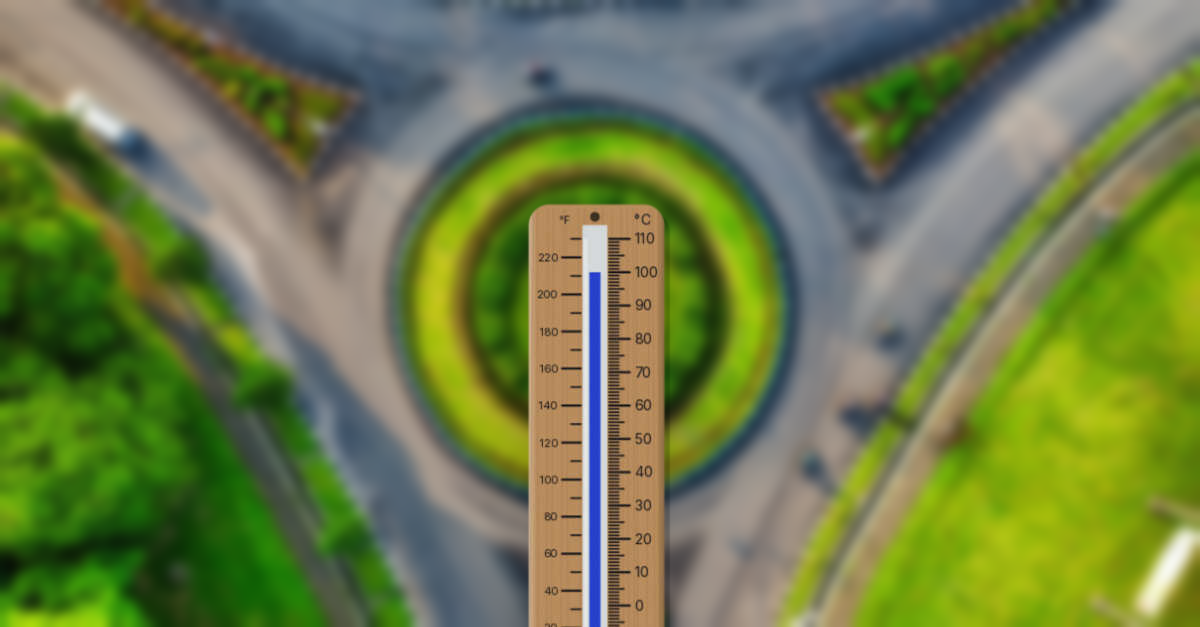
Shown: value=100 unit=°C
